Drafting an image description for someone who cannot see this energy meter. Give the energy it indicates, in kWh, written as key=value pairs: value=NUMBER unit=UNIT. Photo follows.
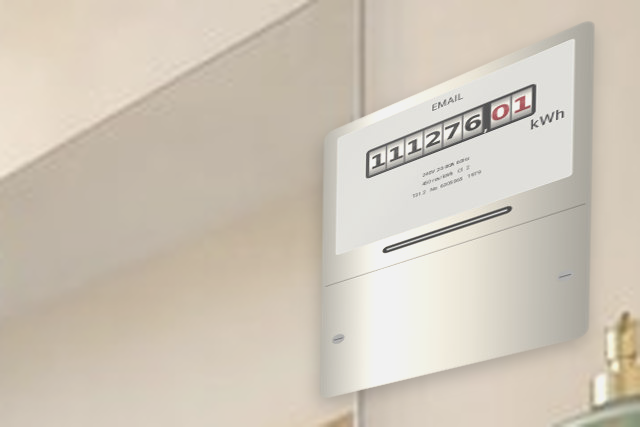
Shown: value=111276.01 unit=kWh
